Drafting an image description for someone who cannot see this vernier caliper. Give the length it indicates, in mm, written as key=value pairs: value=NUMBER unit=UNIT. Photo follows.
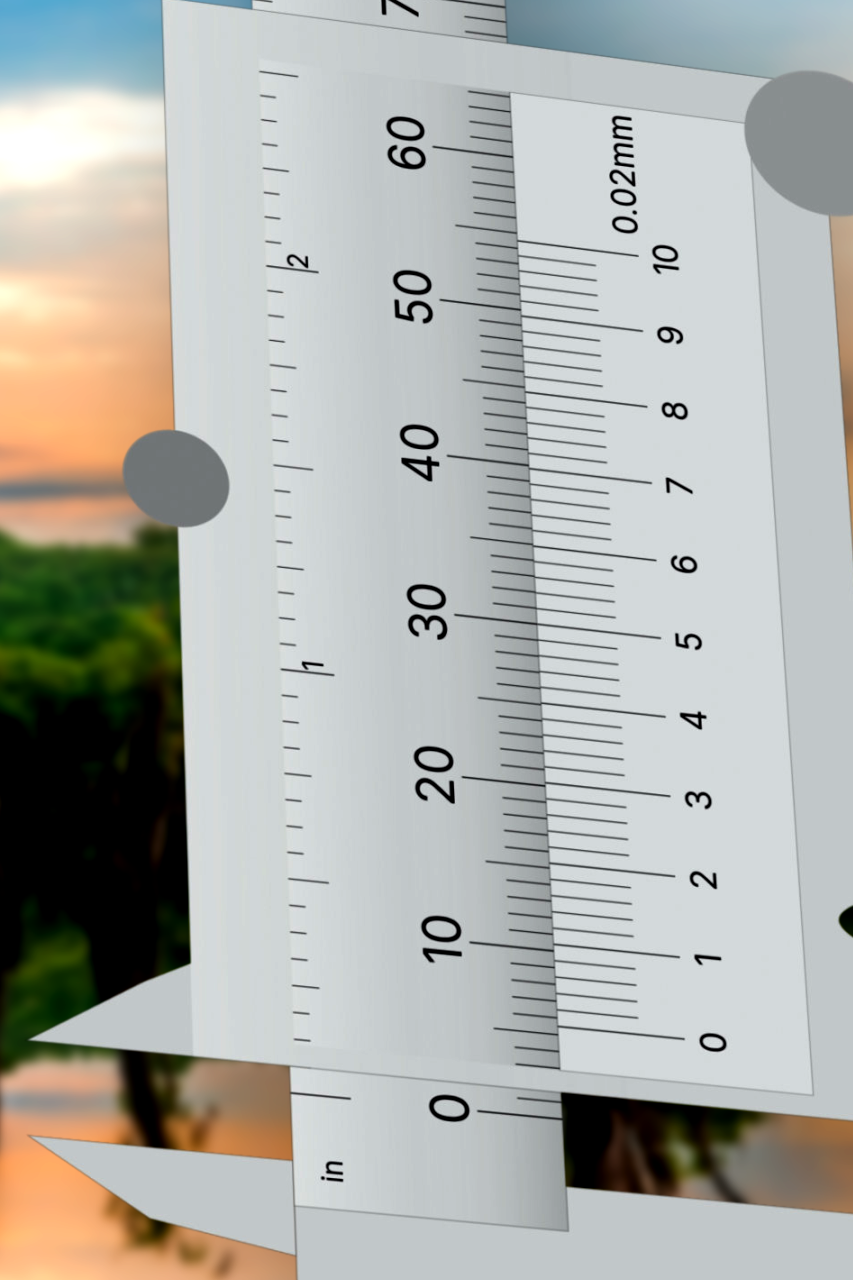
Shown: value=5.5 unit=mm
